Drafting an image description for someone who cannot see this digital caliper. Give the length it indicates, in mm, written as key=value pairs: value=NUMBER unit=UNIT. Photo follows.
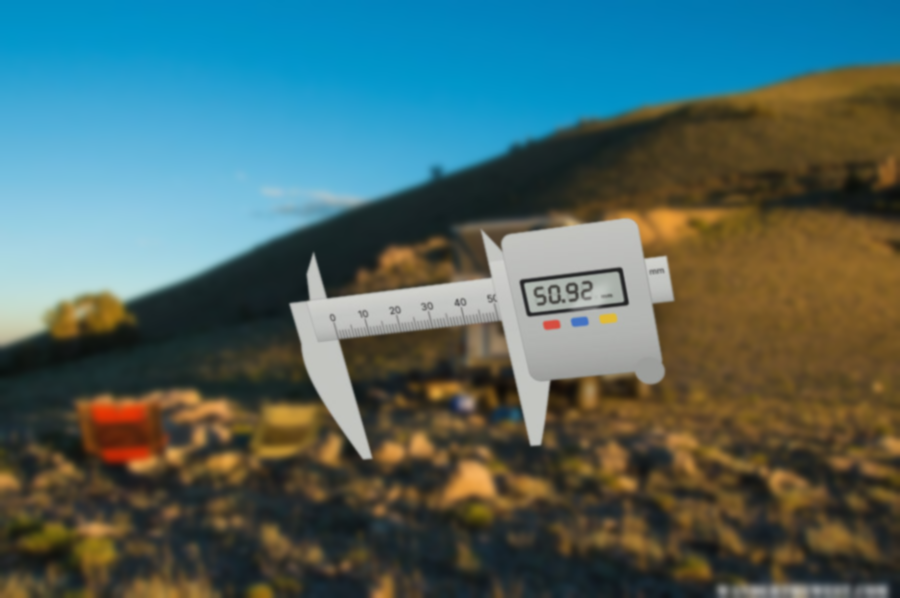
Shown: value=50.92 unit=mm
